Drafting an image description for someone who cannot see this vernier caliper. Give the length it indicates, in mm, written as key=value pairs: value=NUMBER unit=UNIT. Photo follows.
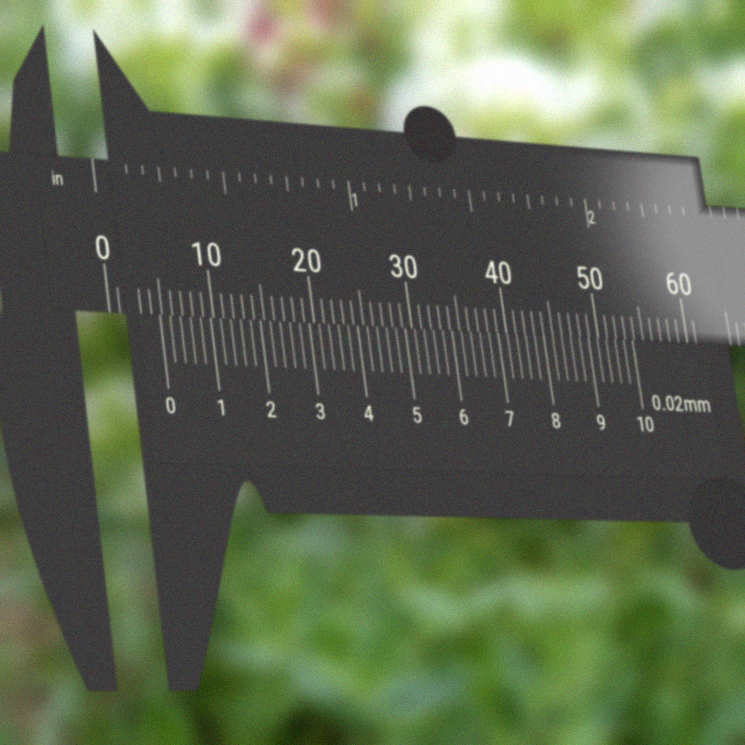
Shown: value=4.8 unit=mm
